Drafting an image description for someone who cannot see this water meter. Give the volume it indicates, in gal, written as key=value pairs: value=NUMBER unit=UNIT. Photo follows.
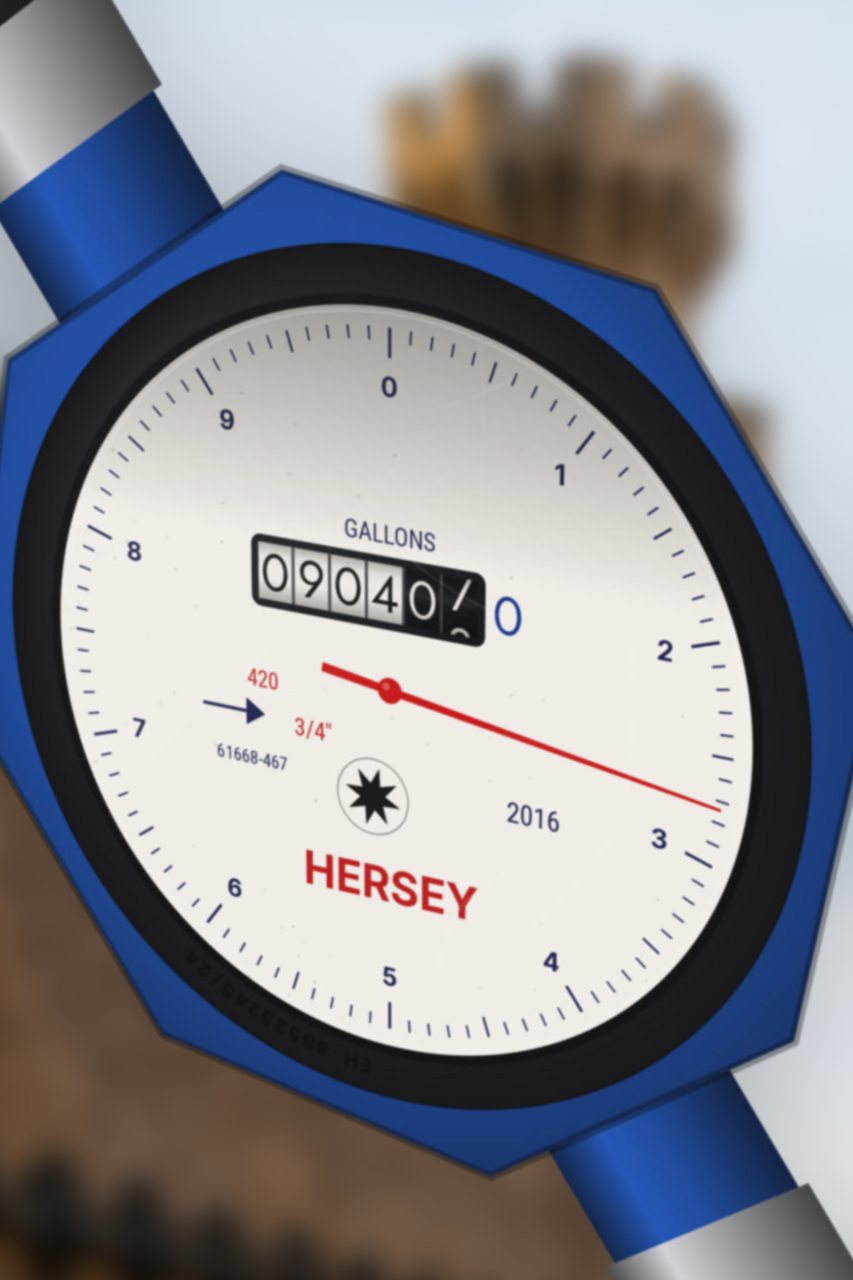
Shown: value=904072.7 unit=gal
